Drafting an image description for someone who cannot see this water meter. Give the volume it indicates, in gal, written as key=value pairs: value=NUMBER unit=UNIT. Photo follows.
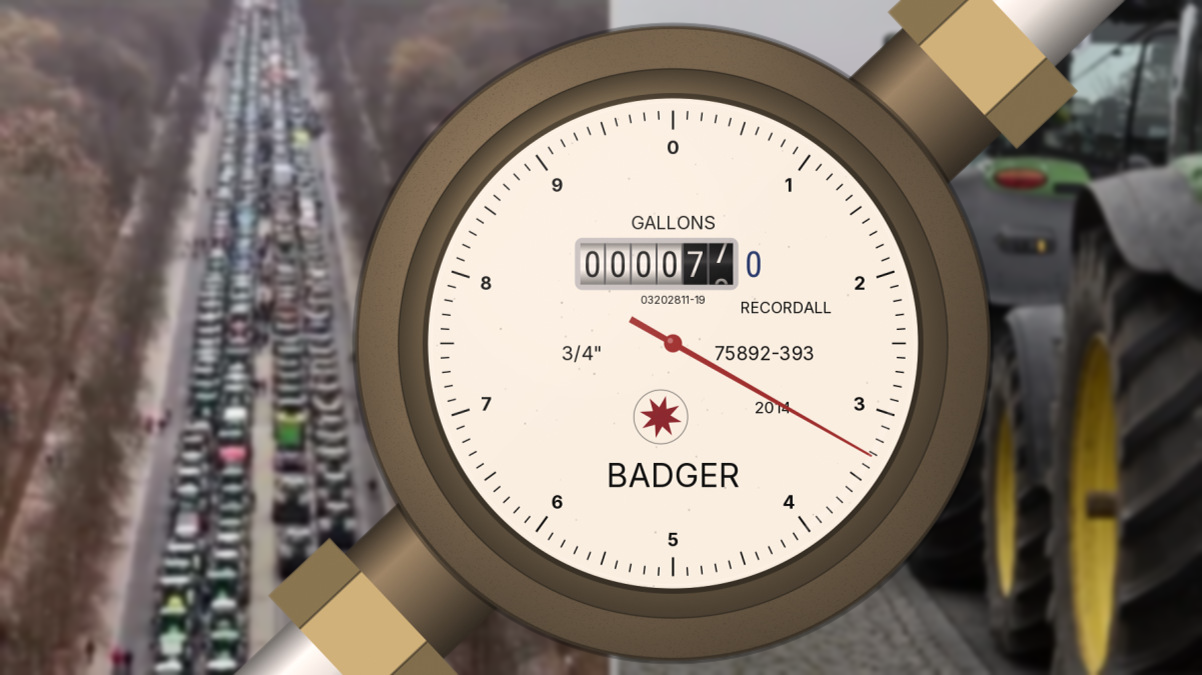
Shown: value=773.3 unit=gal
